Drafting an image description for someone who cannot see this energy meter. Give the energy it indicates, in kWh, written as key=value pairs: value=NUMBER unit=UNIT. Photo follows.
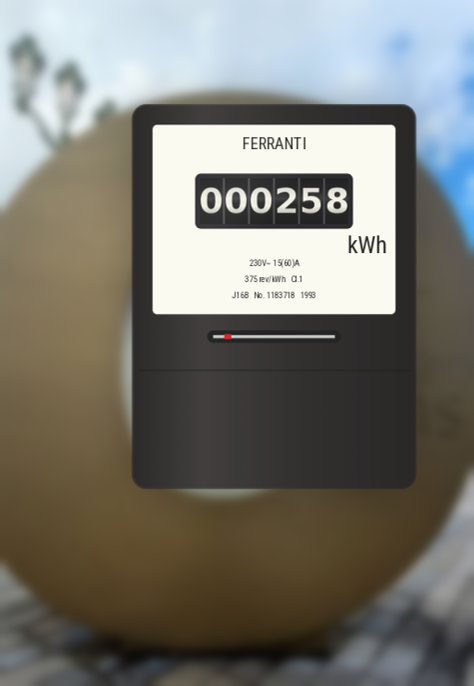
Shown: value=258 unit=kWh
